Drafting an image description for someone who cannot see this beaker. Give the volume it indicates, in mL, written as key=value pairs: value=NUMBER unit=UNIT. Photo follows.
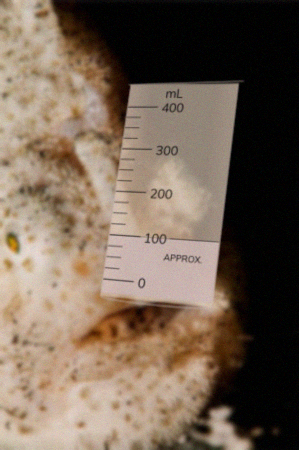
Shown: value=100 unit=mL
